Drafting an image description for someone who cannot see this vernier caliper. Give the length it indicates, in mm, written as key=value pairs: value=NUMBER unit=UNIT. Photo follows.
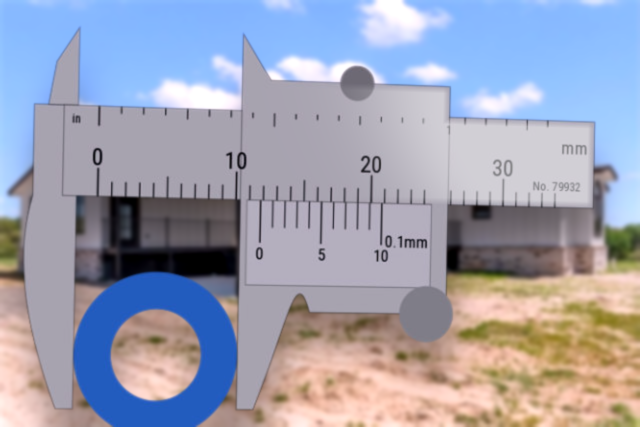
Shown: value=11.8 unit=mm
